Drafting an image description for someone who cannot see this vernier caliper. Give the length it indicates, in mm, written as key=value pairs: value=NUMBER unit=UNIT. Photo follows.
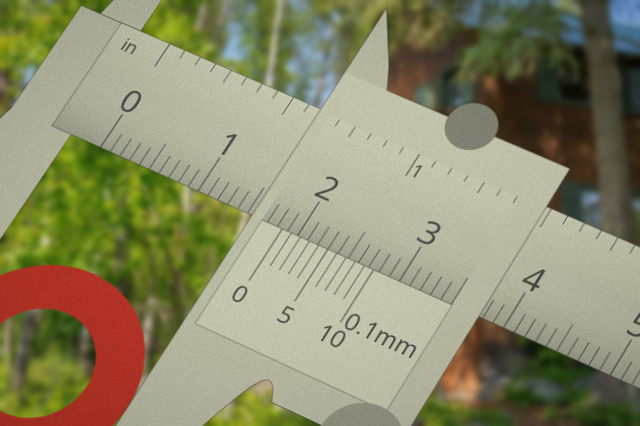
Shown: value=18.5 unit=mm
